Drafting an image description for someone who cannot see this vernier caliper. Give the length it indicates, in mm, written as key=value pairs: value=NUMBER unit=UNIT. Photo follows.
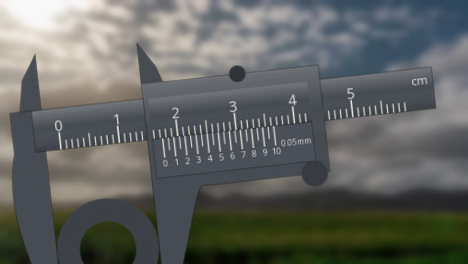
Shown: value=17.4 unit=mm
